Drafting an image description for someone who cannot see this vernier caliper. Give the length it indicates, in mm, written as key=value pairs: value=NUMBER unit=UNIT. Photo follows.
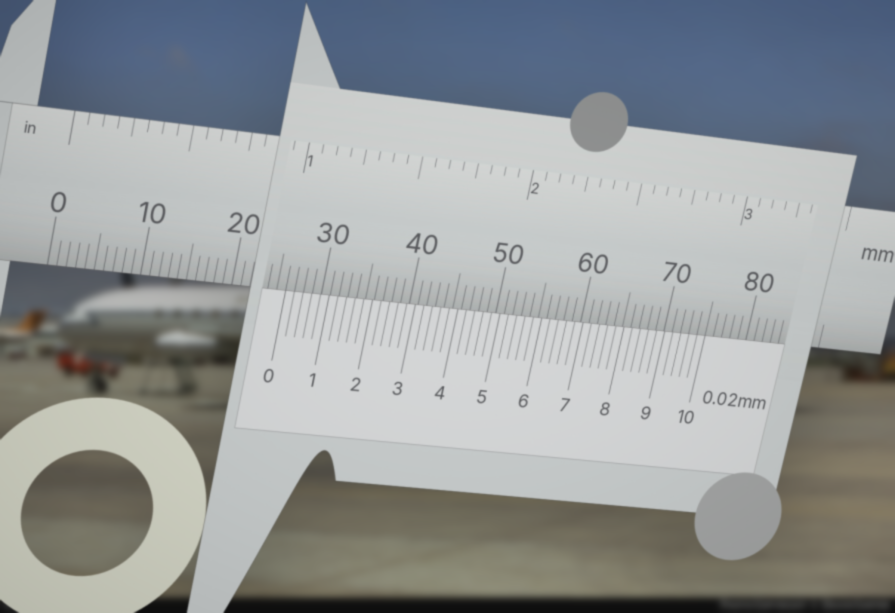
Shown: value=26.0 unit=mm
